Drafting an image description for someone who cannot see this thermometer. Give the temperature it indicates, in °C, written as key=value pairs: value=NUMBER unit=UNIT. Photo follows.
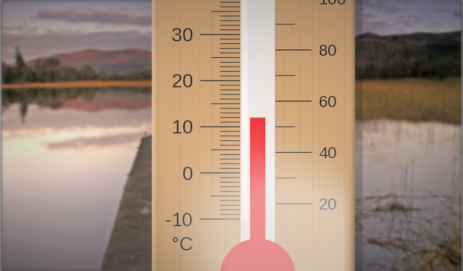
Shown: value=12 unit=°C
